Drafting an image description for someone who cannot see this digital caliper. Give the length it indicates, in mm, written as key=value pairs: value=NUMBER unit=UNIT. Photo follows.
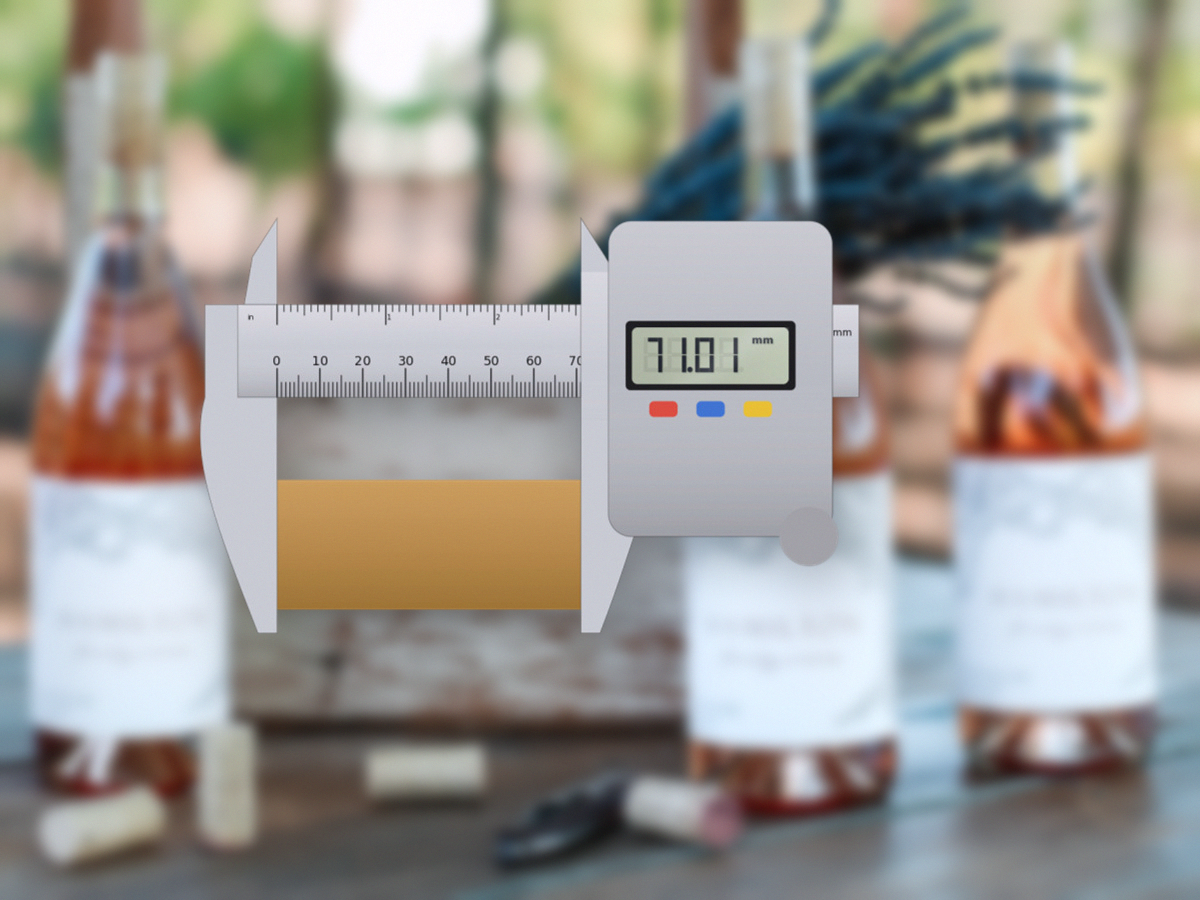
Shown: value=71.01 unit=mm
